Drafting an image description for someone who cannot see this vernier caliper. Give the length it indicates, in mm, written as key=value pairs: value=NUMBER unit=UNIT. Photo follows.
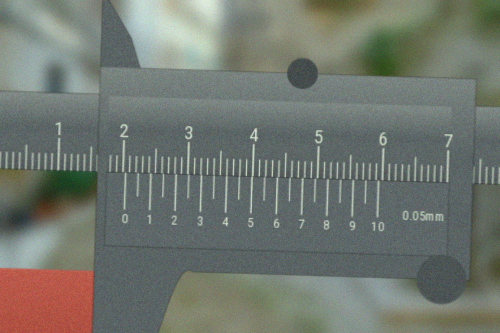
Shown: value=20.4 unit=mm
